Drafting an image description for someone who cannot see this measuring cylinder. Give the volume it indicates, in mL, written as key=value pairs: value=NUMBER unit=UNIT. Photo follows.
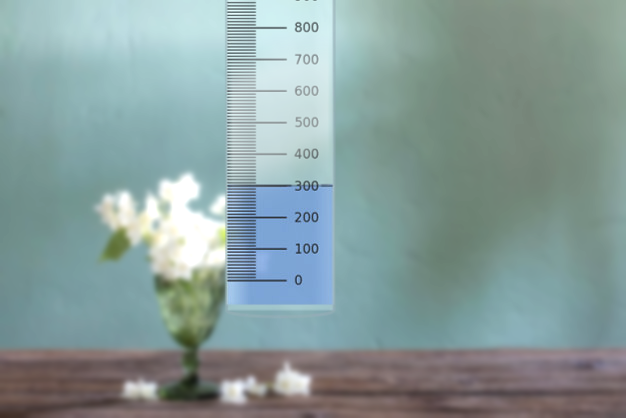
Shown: value=300 unit=mL
